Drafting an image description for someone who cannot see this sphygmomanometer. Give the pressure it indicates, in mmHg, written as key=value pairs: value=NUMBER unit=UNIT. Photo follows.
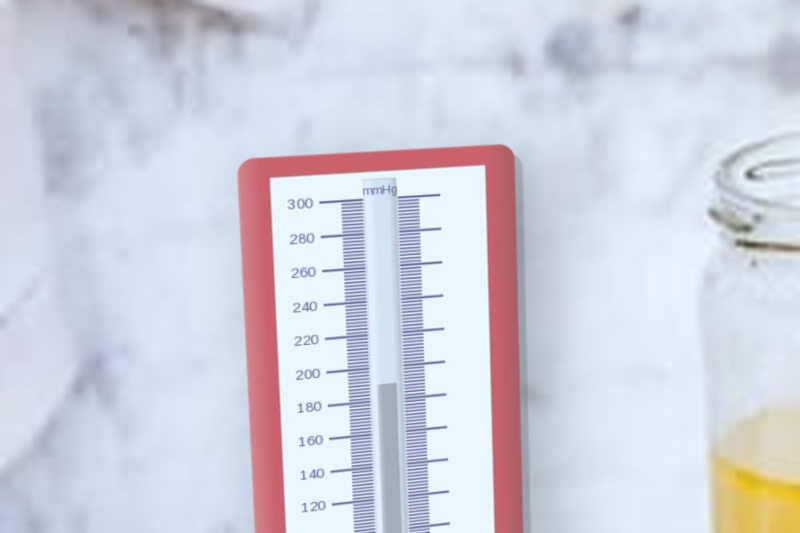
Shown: value=190 unit=mmHg
